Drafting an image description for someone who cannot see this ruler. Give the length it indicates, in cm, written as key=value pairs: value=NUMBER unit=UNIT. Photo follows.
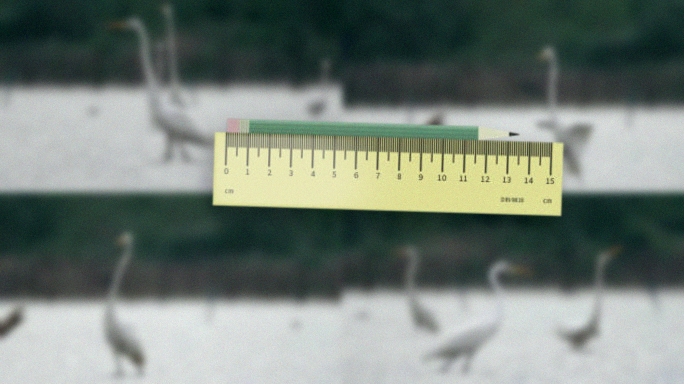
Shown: value=13.5 unit=cm
